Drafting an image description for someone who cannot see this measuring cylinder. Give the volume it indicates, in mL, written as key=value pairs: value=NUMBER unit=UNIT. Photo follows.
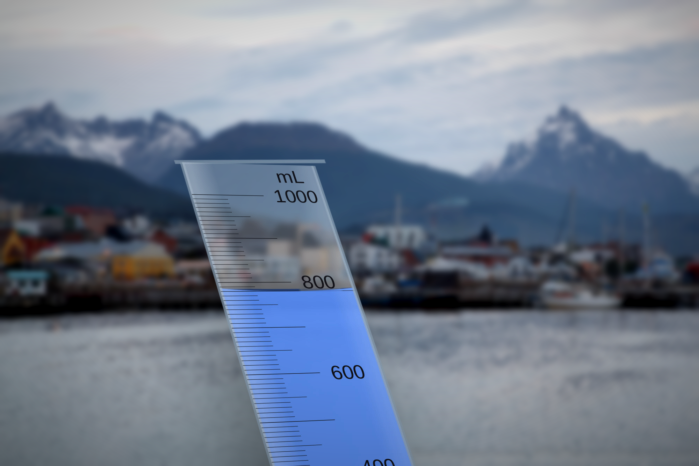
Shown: value=780 unit=mL
